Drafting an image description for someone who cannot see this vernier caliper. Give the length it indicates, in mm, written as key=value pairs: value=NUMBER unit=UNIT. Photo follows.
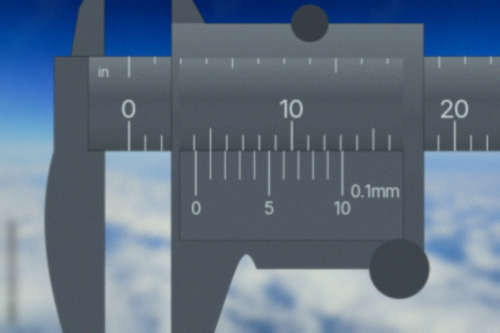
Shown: value=4.1 unit=mm
